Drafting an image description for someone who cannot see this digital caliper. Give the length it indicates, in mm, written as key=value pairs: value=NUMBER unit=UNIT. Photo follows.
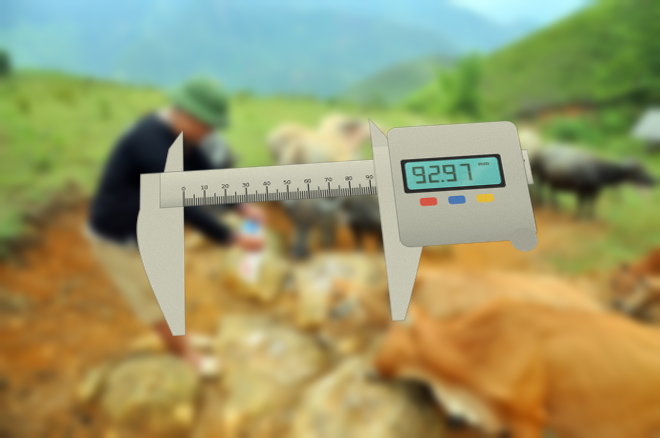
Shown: value=92.97 unit=mm
